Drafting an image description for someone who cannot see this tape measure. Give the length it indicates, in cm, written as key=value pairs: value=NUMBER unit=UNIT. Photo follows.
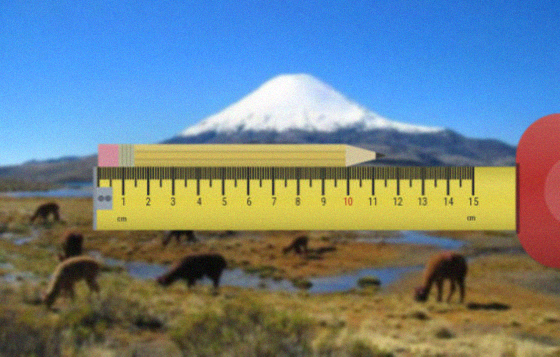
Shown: value=11.5 unit=cm
